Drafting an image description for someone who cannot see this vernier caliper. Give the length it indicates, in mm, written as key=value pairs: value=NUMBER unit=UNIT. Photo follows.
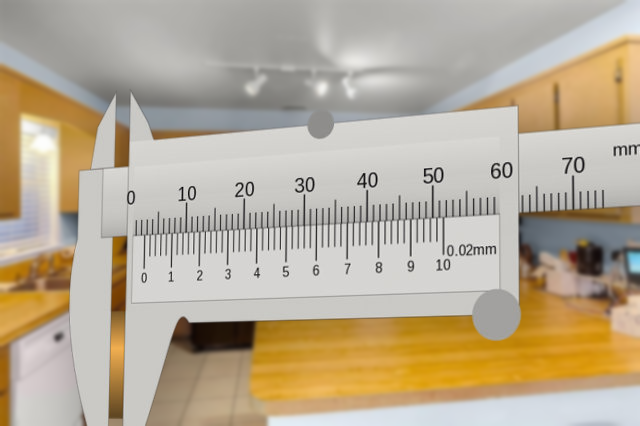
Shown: value=2.6 unit=mm
